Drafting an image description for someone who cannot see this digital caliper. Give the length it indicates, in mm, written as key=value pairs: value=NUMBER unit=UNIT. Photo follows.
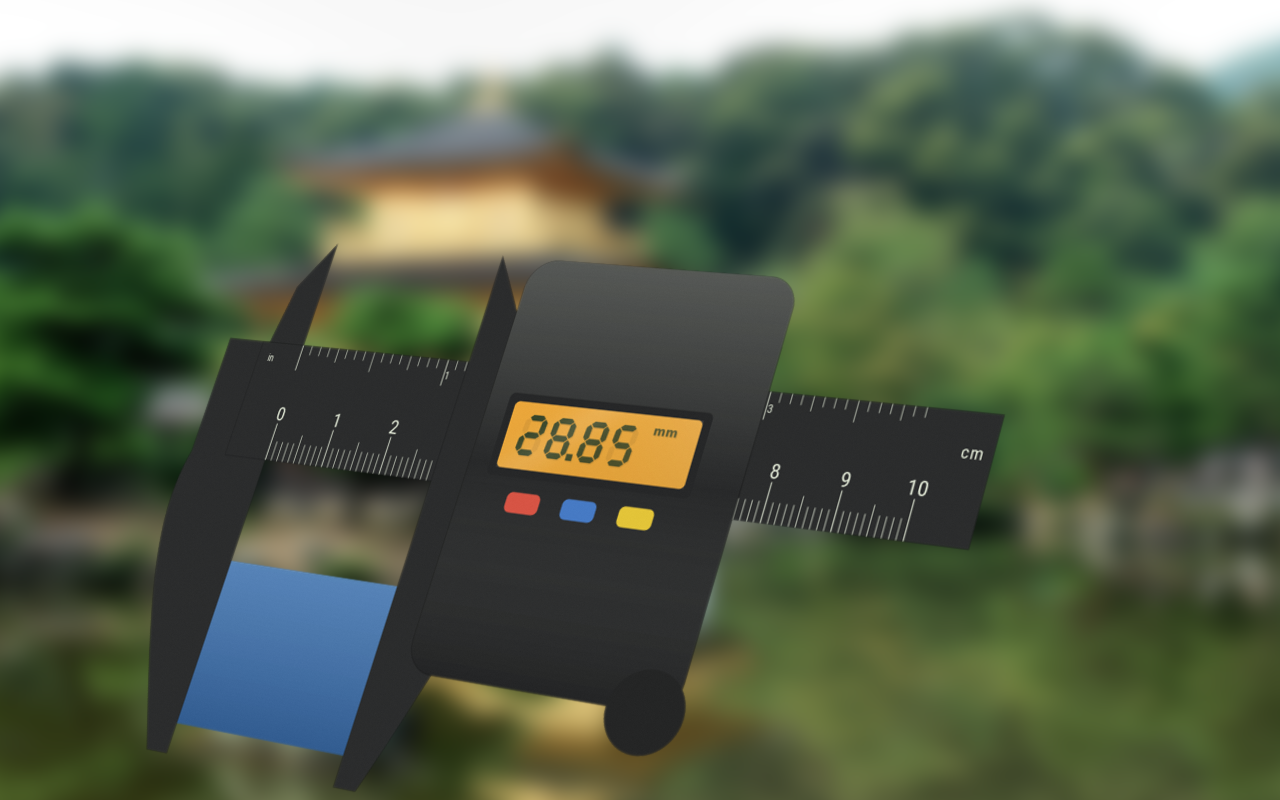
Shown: value=28.85 unit=mm
